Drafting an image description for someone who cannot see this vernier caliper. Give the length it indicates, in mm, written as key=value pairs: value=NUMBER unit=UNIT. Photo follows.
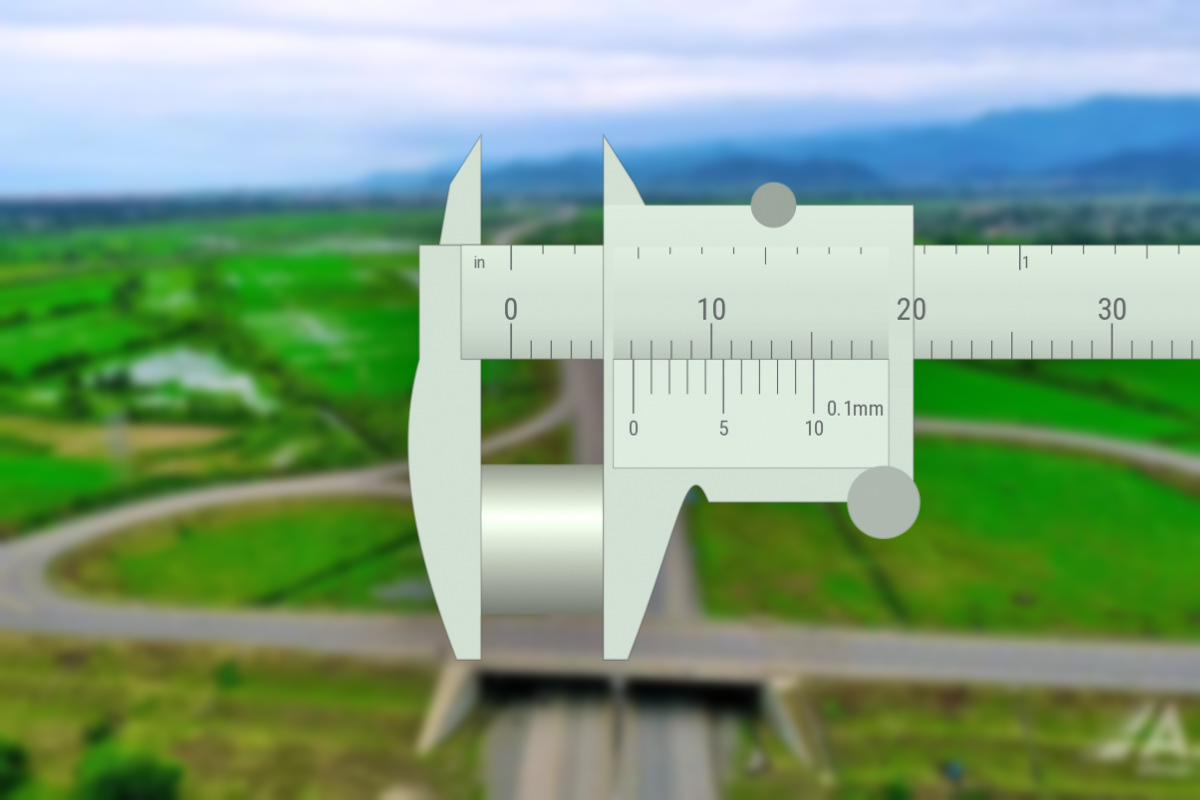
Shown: value=6.1 unit=mm
